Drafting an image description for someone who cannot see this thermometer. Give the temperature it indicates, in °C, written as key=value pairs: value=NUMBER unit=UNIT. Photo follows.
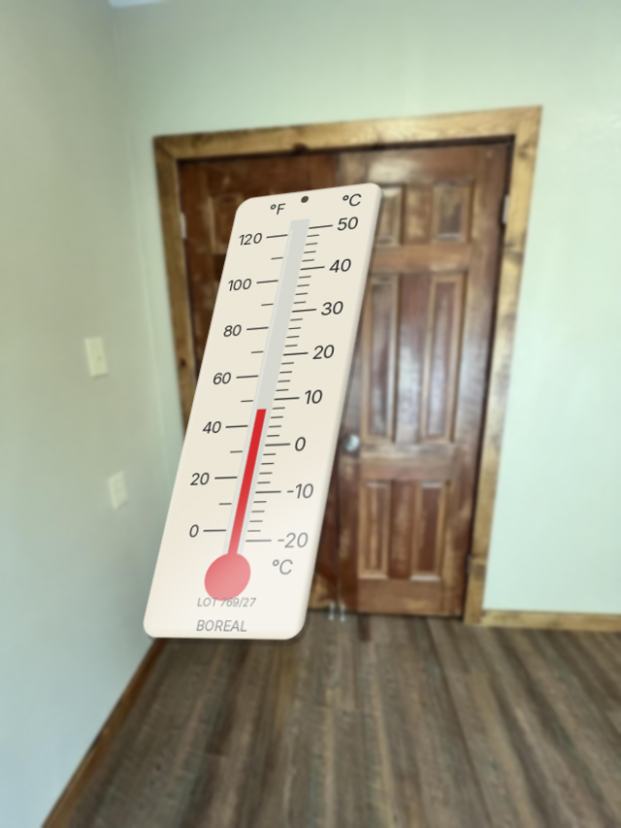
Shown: value=8 unit=°C
